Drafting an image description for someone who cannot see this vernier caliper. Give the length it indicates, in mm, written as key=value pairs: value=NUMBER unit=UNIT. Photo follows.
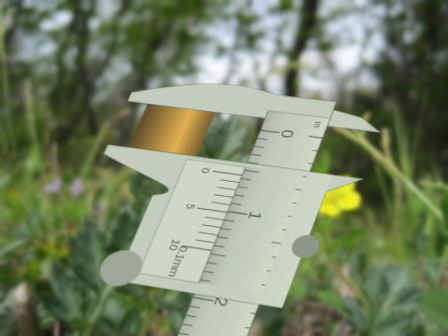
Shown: value=5.6 unit=mm
